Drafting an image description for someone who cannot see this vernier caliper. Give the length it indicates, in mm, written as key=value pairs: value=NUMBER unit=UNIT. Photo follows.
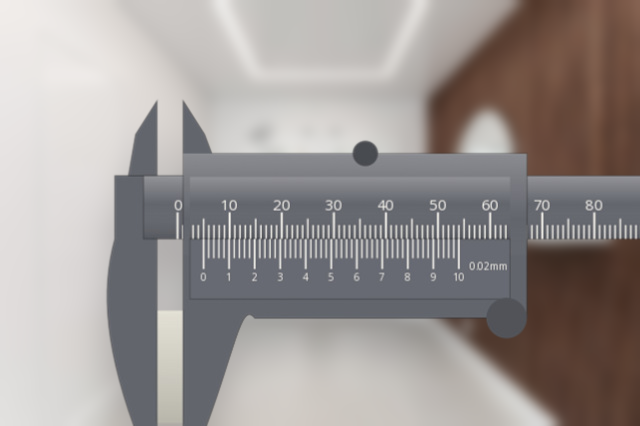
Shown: value=5.0 unit=mm
